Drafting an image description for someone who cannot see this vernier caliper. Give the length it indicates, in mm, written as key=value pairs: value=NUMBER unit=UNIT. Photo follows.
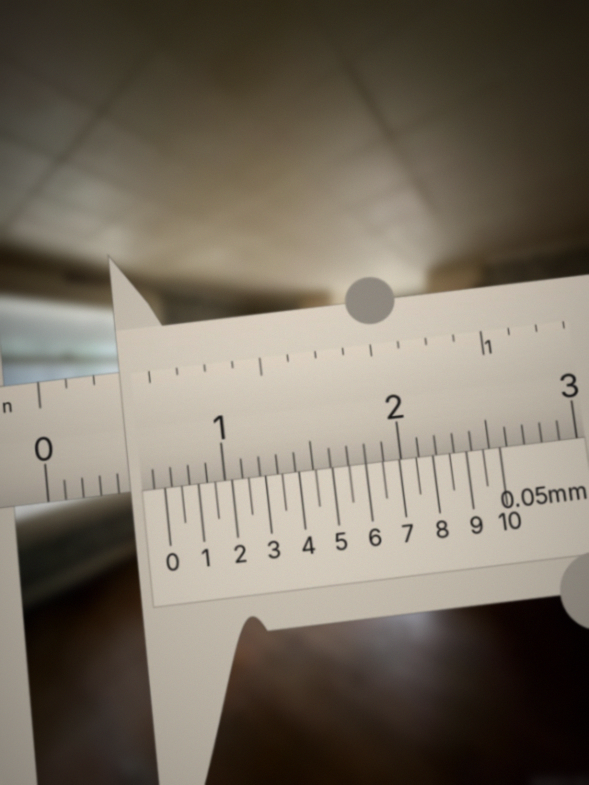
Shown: value=6.6 unit=mm
